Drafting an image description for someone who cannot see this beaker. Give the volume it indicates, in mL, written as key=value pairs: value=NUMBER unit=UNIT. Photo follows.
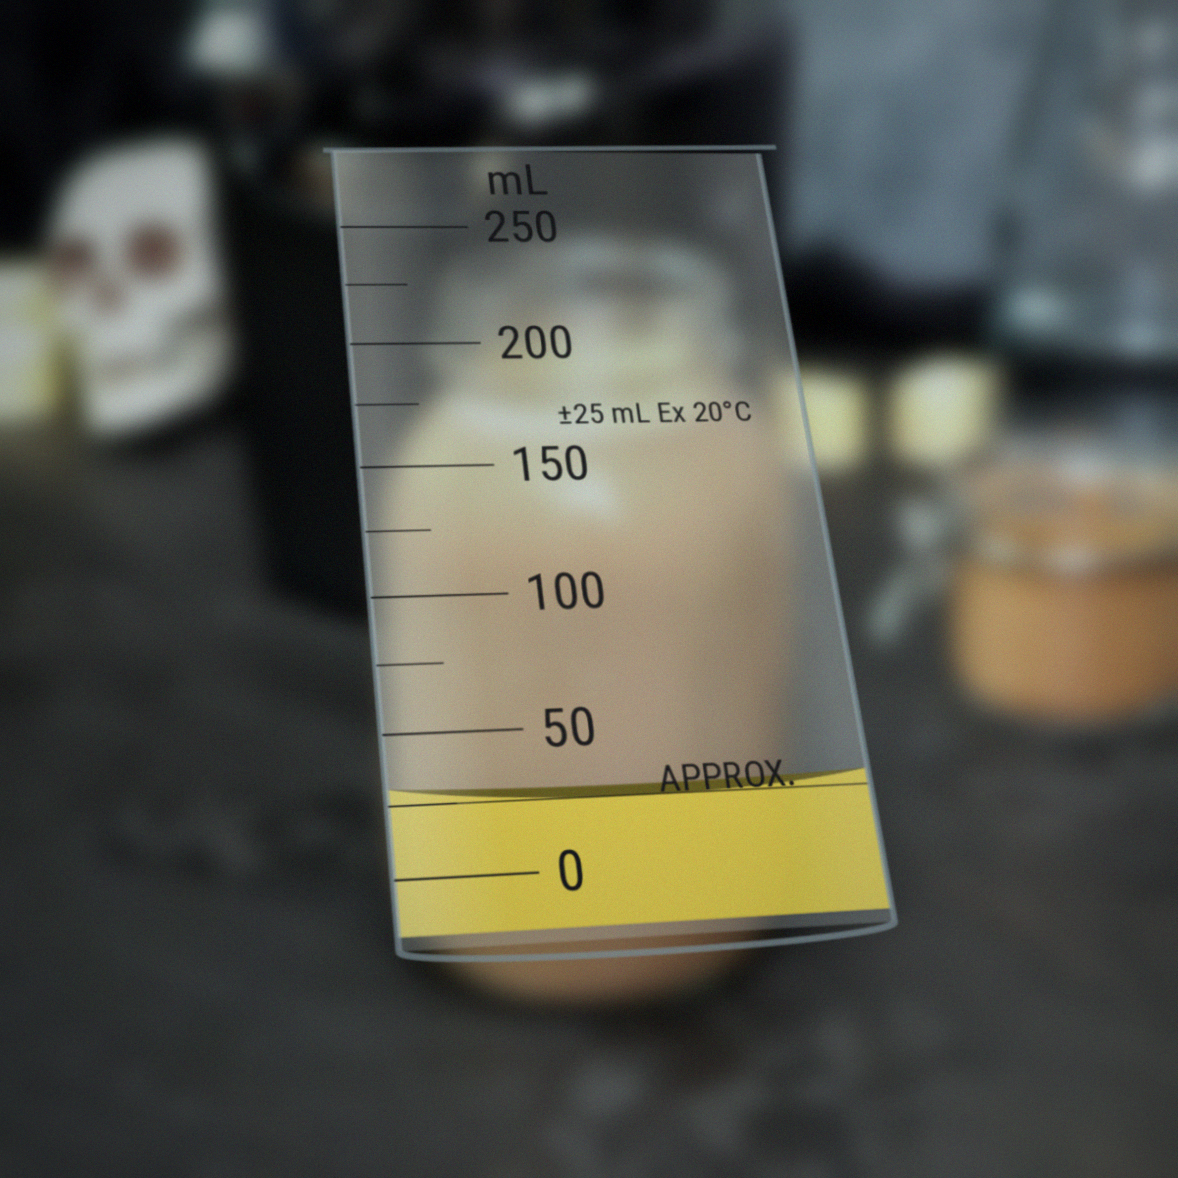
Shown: value=25 unit=mL
